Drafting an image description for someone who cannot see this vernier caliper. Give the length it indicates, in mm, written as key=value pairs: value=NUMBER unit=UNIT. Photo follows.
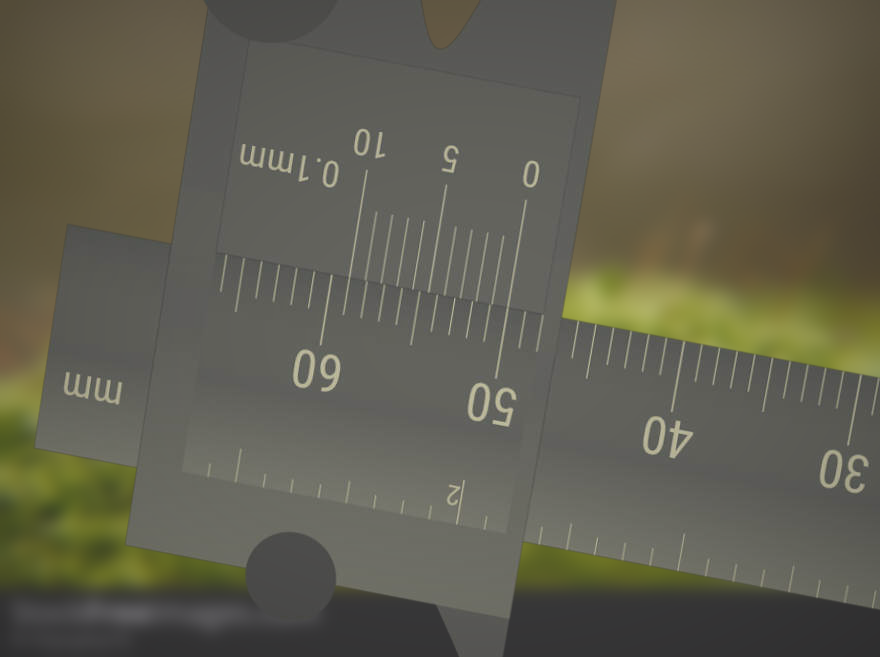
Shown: value=50.0 unit=mm
